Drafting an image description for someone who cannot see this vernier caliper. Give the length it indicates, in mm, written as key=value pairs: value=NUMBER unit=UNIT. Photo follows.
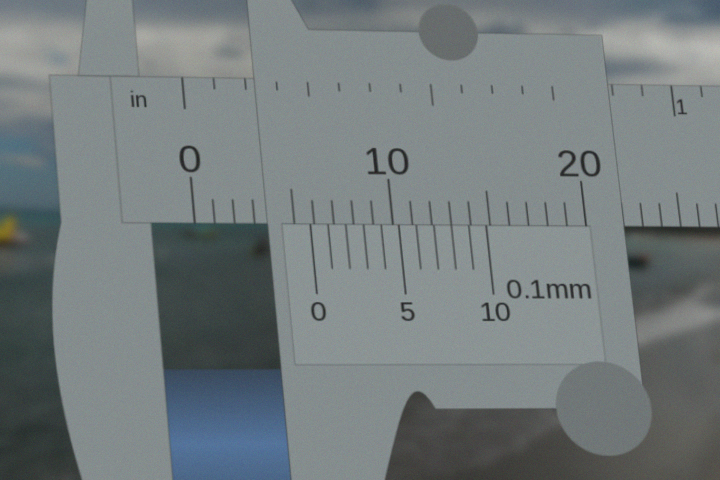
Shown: value=5.8 unit=mm
